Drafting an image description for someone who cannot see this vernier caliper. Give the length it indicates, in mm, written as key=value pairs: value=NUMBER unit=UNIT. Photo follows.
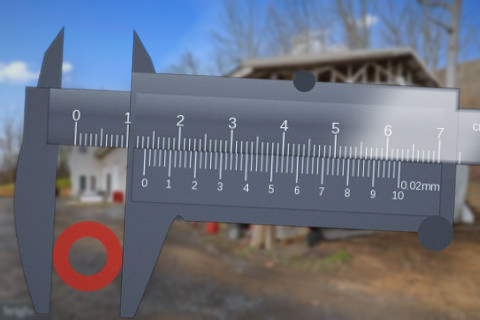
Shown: value=13.5 unit=mm
